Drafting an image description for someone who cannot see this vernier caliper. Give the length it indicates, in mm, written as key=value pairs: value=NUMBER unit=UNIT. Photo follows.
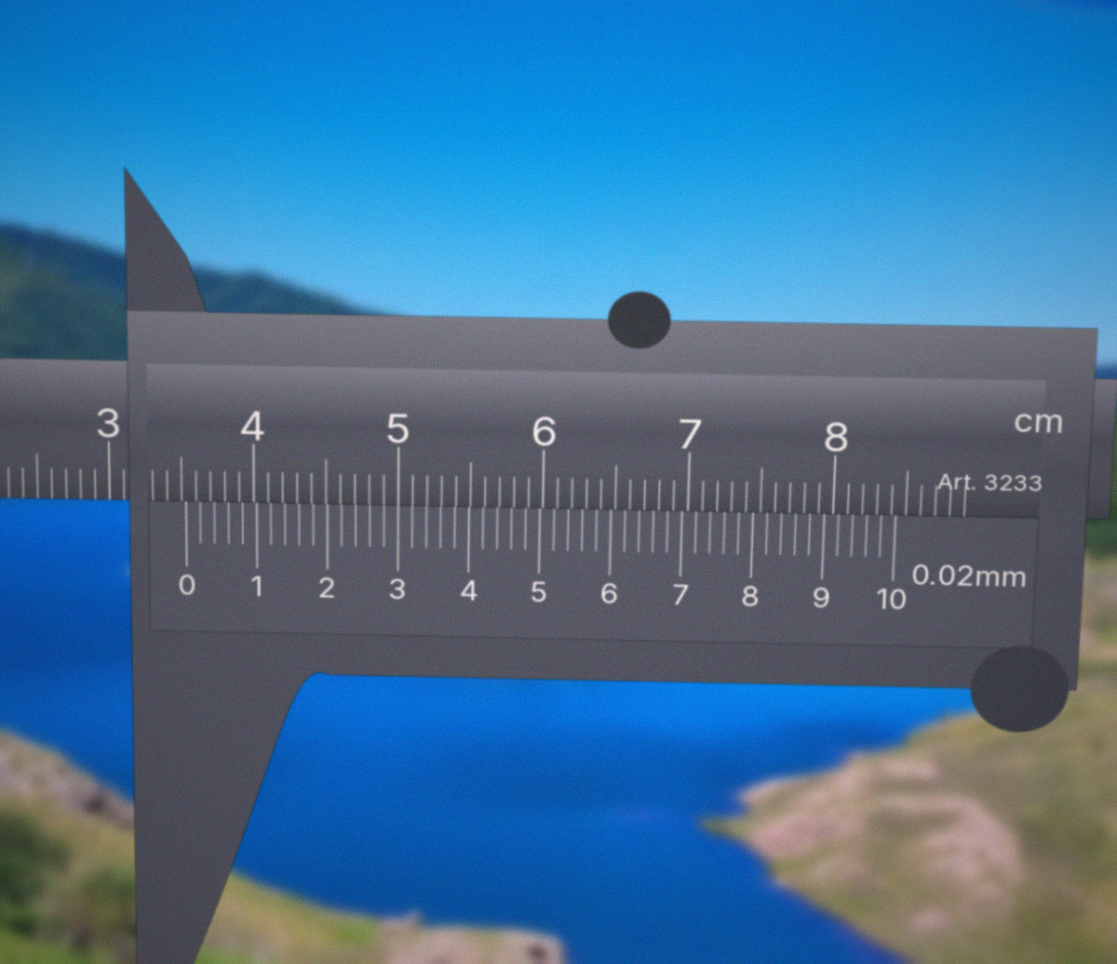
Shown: value=35.3 unit=mm
